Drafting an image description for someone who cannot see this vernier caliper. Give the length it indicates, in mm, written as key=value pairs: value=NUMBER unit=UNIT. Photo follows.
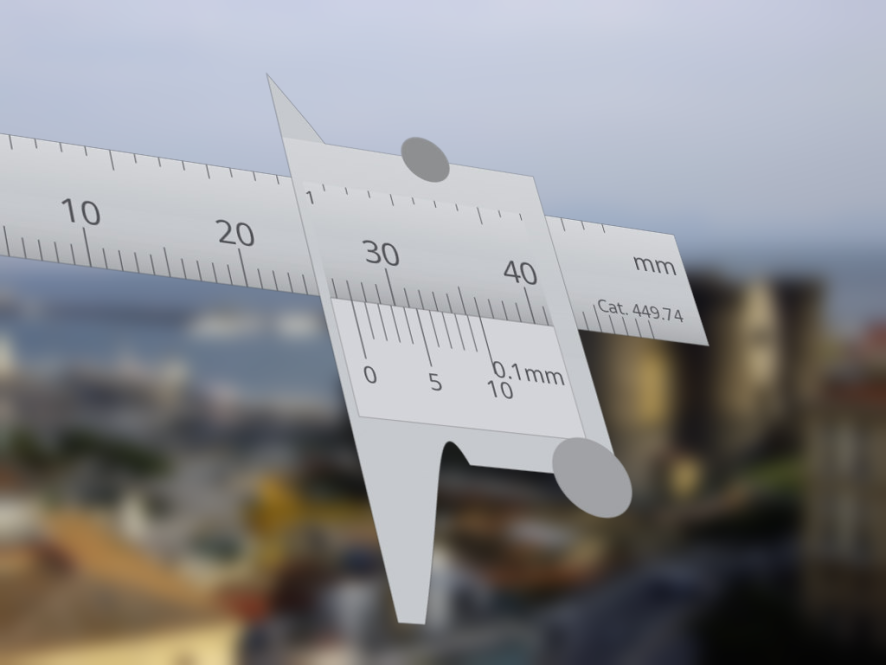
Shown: value=27.0 unit=mm
